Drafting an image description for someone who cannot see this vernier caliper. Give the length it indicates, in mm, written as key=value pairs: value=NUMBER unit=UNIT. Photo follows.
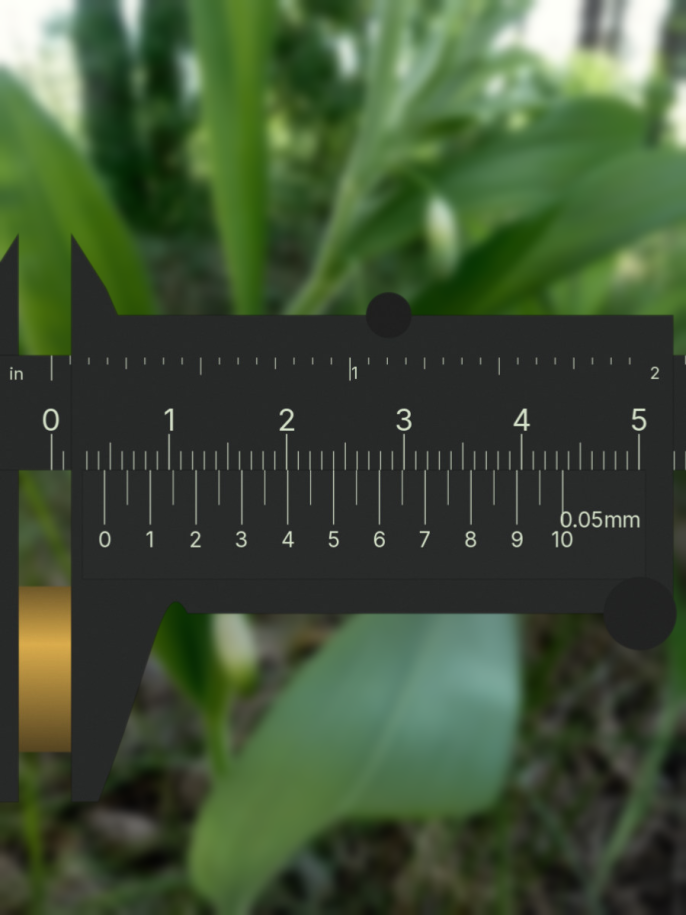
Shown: value=4.5 unit=mm
